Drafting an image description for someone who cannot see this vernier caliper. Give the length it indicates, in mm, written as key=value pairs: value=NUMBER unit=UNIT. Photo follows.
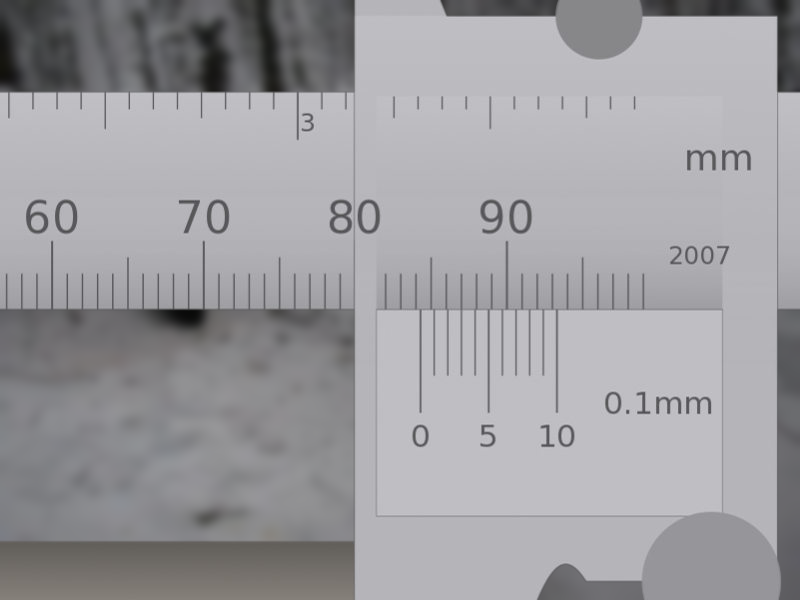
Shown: value=84.3 unit=mm
